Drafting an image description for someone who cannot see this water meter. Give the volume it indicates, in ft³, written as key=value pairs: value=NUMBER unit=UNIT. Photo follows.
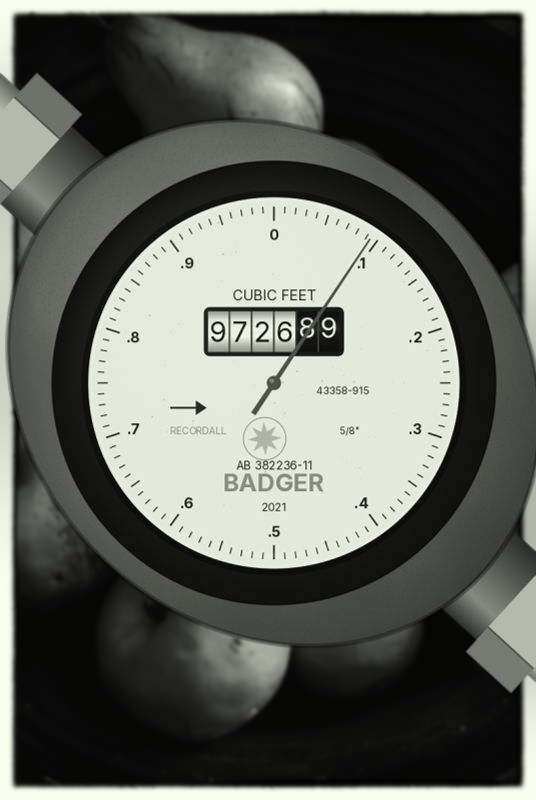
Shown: value=972689.09 unit=ft³
